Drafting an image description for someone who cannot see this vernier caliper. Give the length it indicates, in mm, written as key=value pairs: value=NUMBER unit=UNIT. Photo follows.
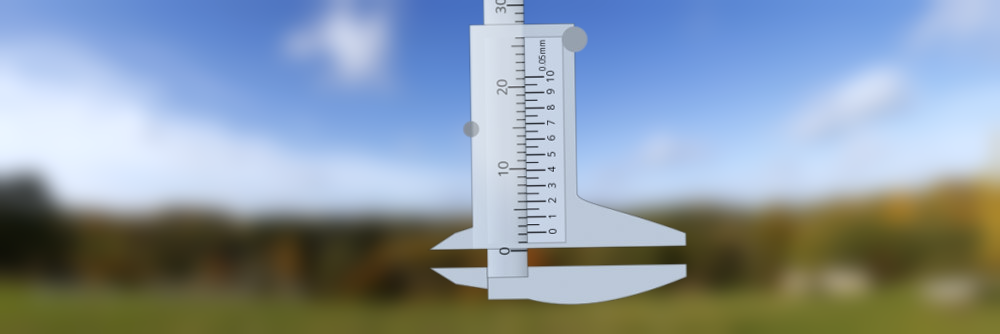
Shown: value=2.2 unit=mm
